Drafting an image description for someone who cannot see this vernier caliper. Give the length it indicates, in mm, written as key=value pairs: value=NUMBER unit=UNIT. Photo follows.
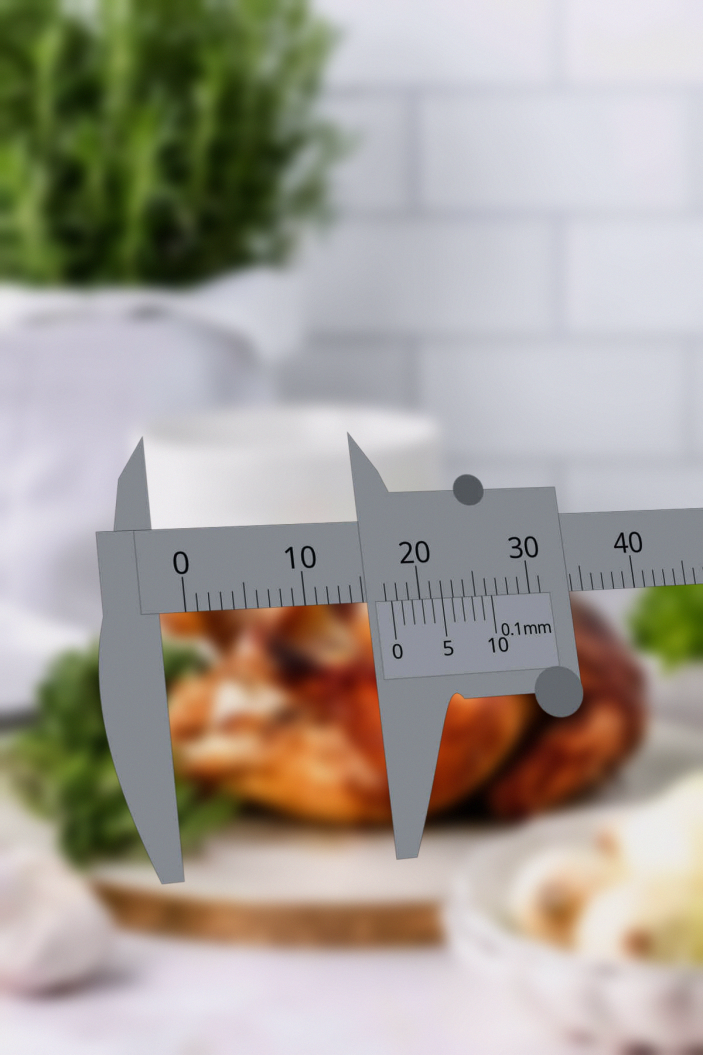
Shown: value=17.5 unit=mm
